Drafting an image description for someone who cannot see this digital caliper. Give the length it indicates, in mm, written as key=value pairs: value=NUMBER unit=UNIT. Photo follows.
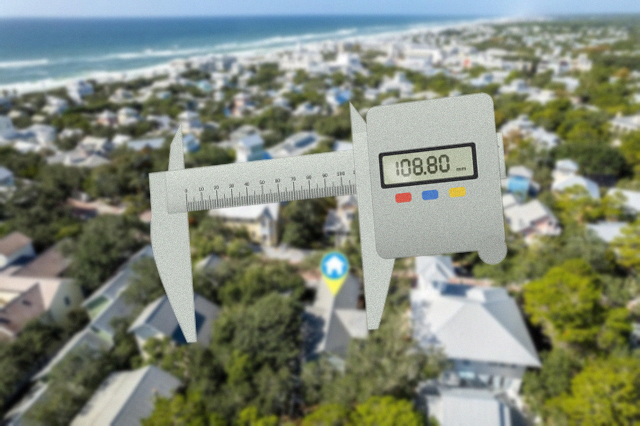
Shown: value=108.80 unit=mm
